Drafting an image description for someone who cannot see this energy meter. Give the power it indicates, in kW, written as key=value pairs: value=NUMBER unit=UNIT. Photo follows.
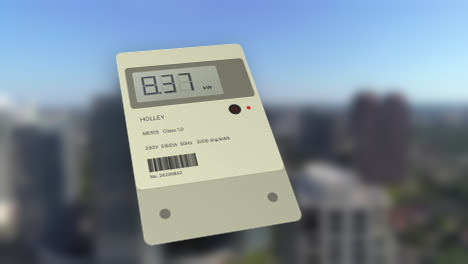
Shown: value=8.37 unit=kW
